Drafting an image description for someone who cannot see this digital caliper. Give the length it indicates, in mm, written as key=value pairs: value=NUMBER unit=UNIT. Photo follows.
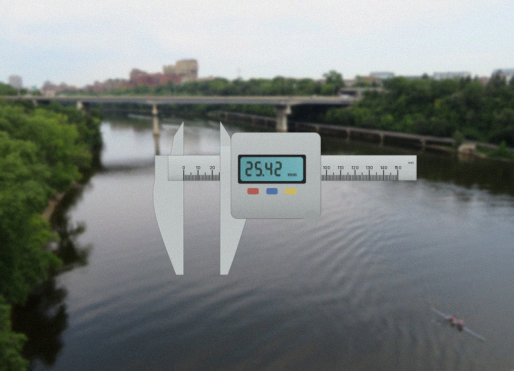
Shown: value=25.42 unit=mm
